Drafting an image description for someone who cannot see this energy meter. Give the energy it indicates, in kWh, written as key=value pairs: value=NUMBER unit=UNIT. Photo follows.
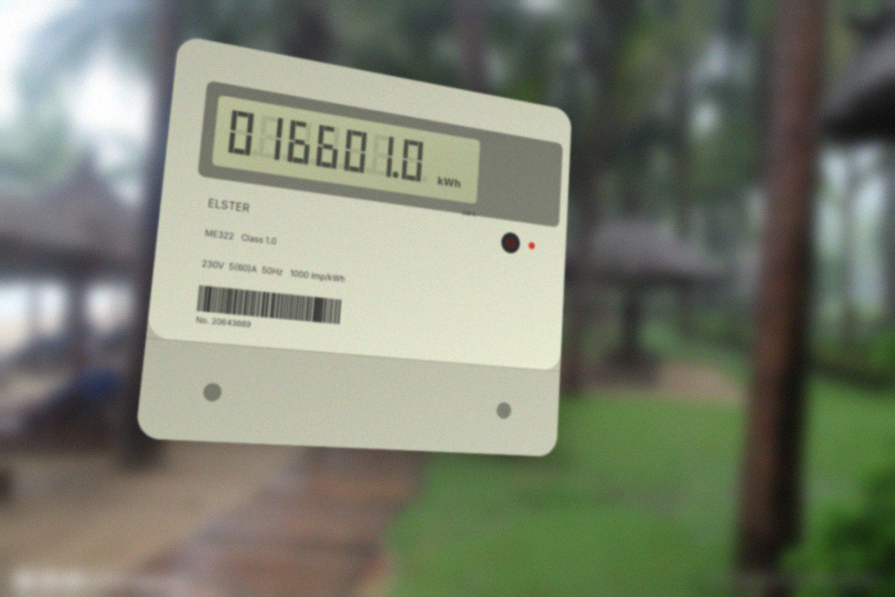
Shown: value=16601.0 unit=kWh
